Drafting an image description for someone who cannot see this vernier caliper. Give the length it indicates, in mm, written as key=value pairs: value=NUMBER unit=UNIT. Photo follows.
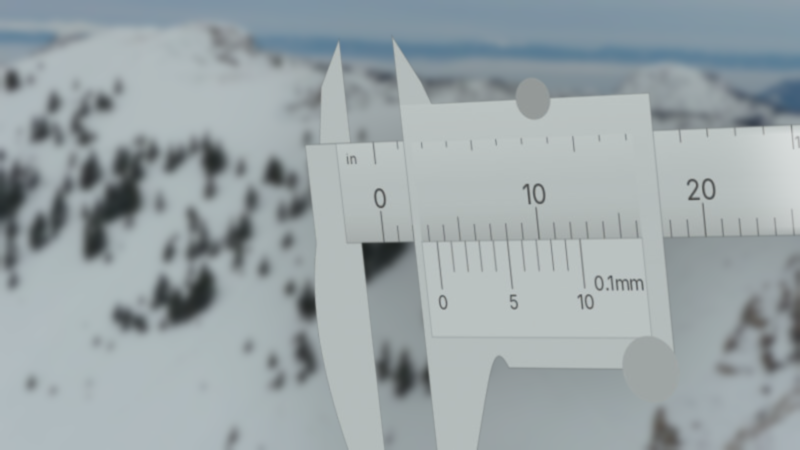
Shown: value=3.5 unit=mm
